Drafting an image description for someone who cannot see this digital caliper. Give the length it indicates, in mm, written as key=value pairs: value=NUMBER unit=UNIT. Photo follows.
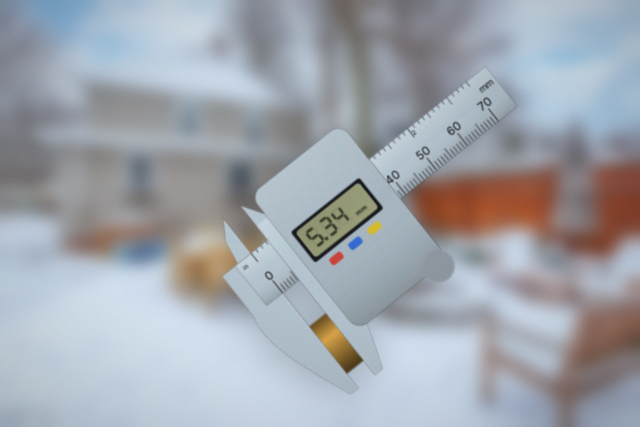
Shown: value=5.34 unit=mm
